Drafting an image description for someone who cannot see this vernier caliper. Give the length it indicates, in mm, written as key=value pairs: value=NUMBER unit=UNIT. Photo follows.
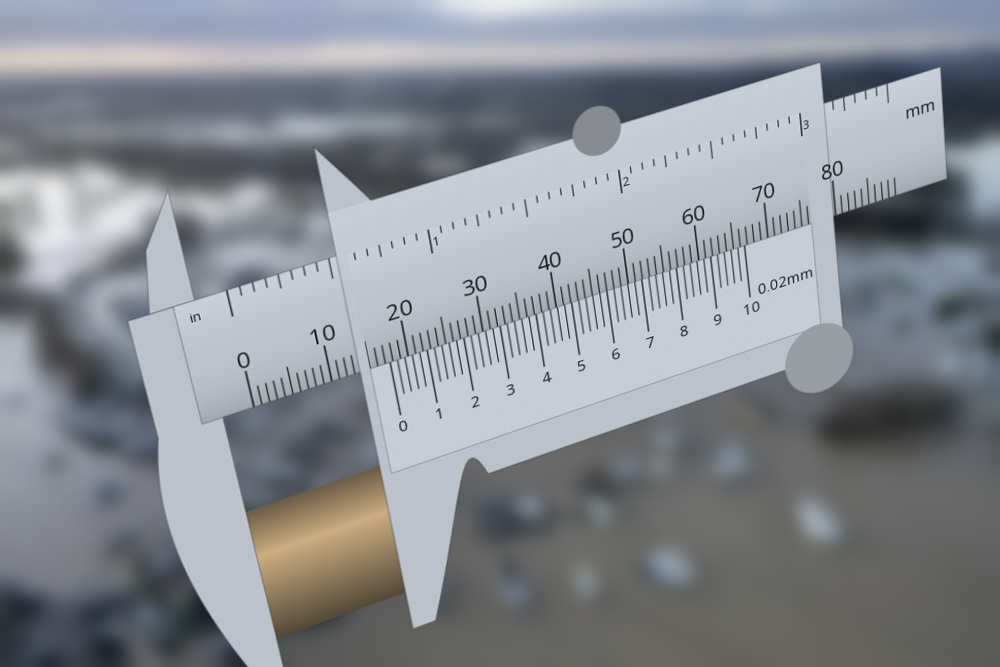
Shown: value=17.6 unit=mm
